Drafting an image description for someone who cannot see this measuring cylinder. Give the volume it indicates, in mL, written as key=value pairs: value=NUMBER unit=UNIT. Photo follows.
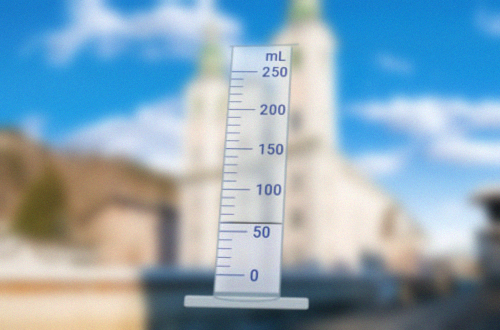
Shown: value=60 unit=mL
